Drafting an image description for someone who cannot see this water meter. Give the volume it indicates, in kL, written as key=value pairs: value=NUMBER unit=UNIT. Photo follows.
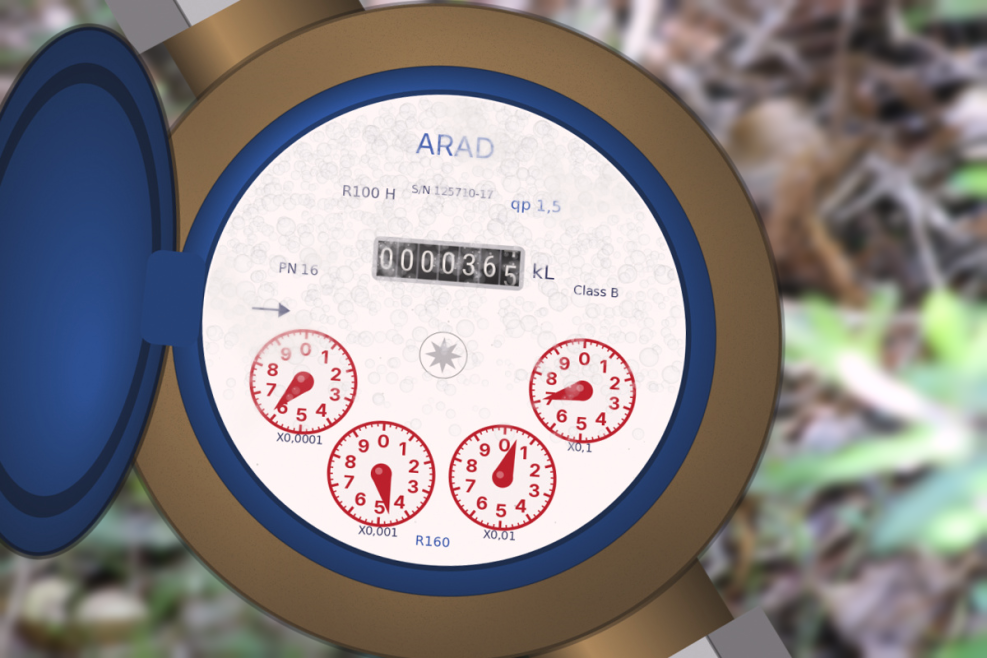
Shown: value=364.7046 unit=kL
